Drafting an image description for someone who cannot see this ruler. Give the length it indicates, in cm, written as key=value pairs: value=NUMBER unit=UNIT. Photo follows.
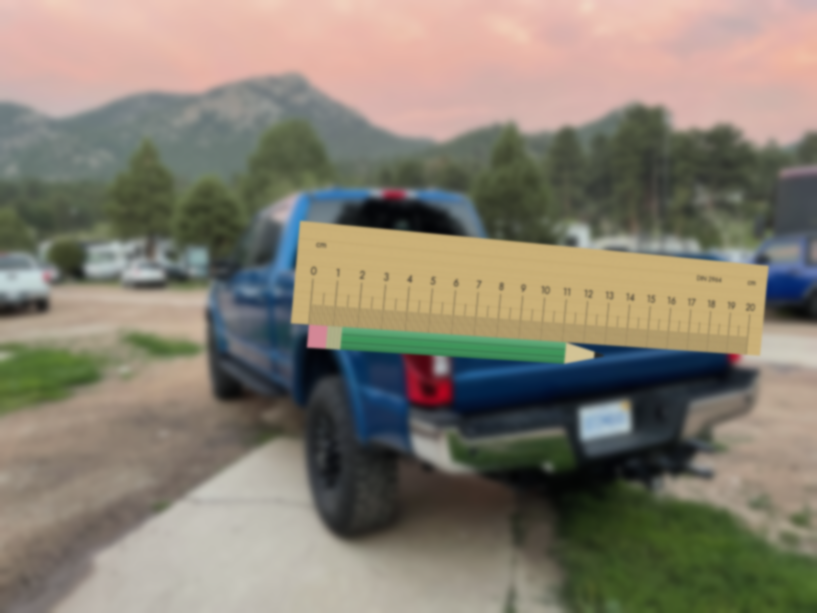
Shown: value=13 unit=cm
